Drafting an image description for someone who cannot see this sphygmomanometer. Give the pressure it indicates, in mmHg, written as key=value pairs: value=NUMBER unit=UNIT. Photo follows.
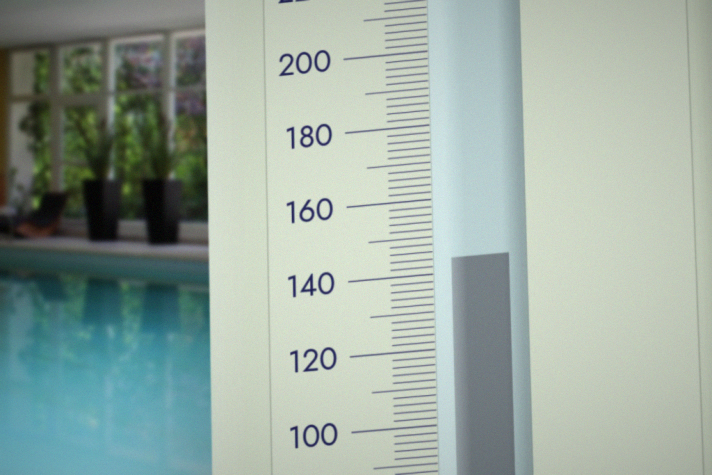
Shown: value=144 unit=mmHg
